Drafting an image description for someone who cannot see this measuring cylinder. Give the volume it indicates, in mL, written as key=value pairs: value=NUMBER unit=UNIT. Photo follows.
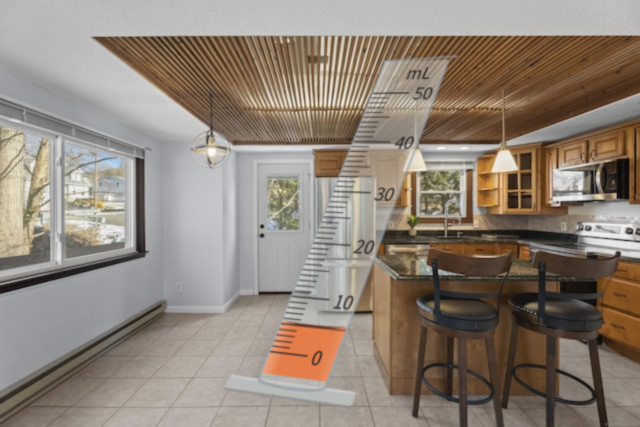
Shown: value=5 unit=mL
